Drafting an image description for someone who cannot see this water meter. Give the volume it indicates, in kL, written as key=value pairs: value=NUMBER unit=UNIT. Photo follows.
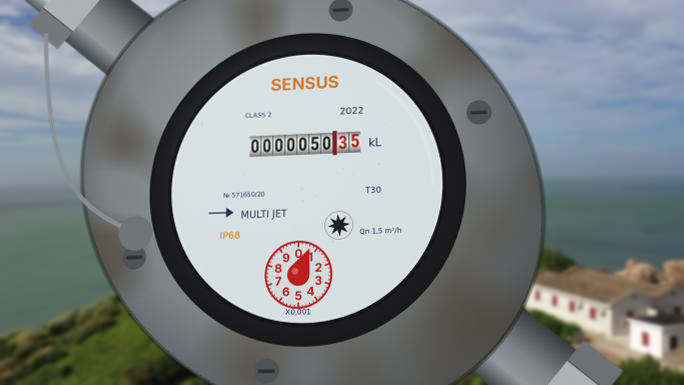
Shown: value=50.350 unit=kL
